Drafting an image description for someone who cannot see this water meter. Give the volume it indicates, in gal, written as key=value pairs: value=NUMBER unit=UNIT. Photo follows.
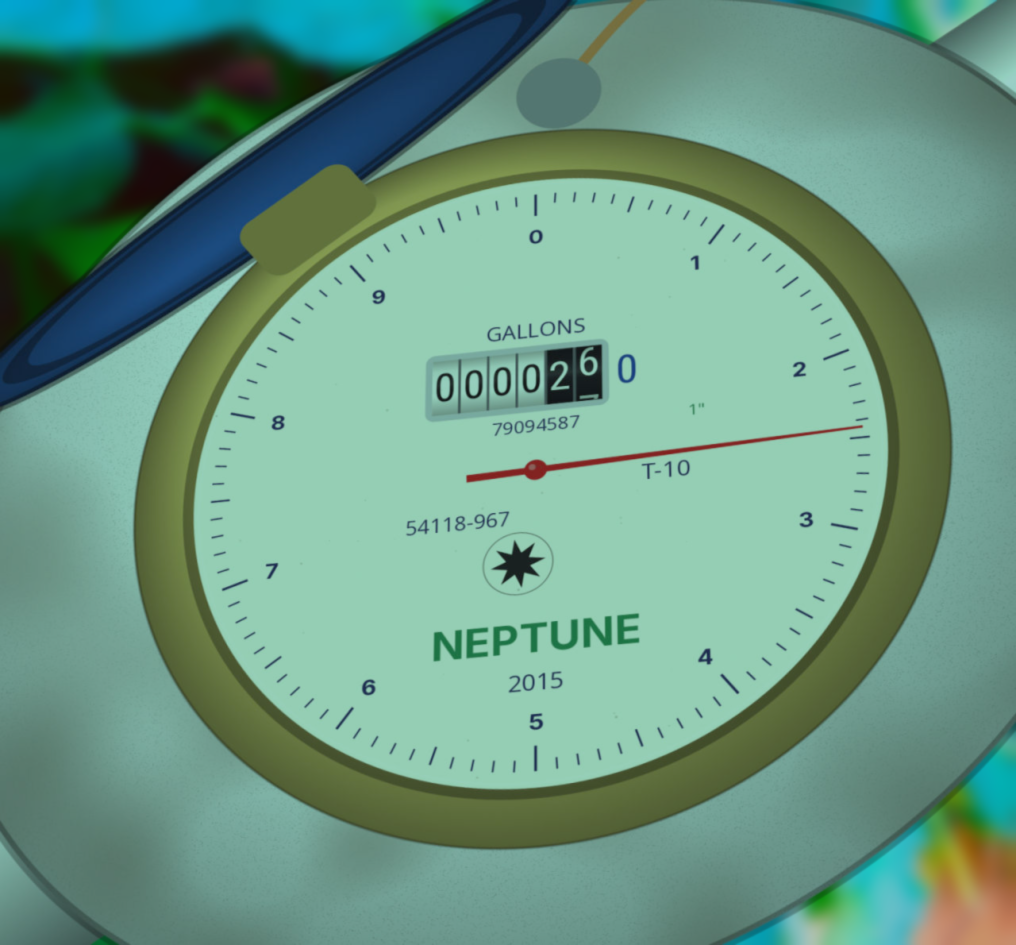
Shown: value=262.4 unit=gal
